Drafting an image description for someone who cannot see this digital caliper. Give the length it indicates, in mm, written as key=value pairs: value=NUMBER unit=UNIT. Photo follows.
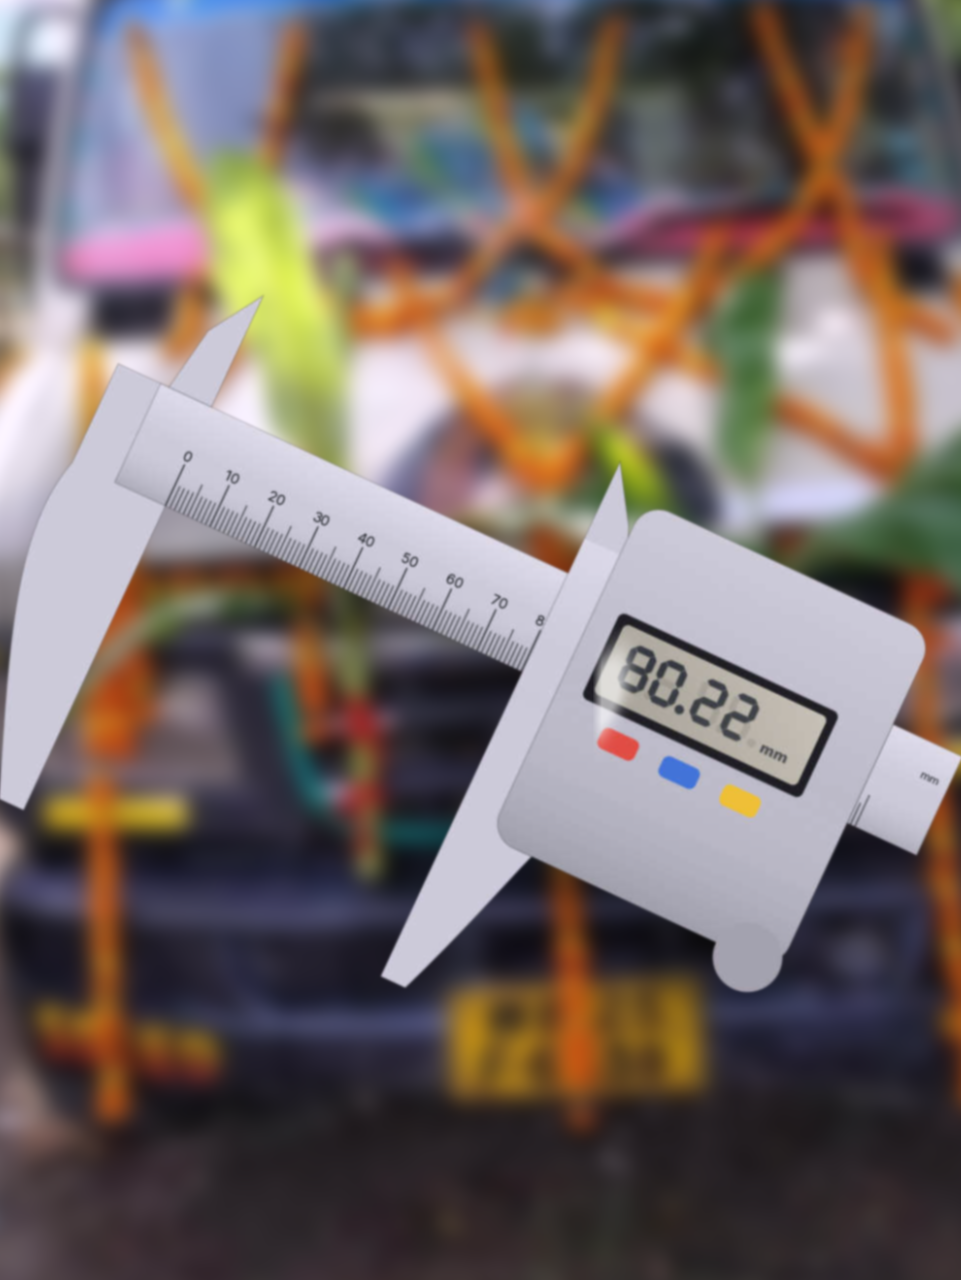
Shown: value=80.22 unit=mm
